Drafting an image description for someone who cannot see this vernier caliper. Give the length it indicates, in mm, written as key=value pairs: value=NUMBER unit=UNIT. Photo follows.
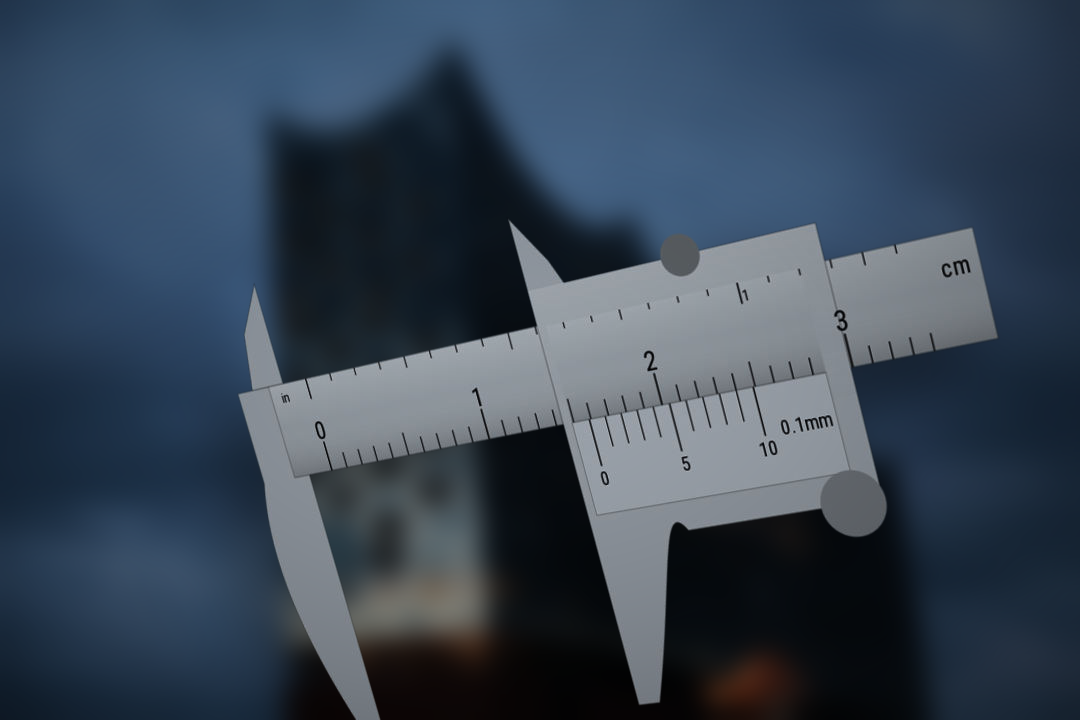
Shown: value=15.9 unit=mm
